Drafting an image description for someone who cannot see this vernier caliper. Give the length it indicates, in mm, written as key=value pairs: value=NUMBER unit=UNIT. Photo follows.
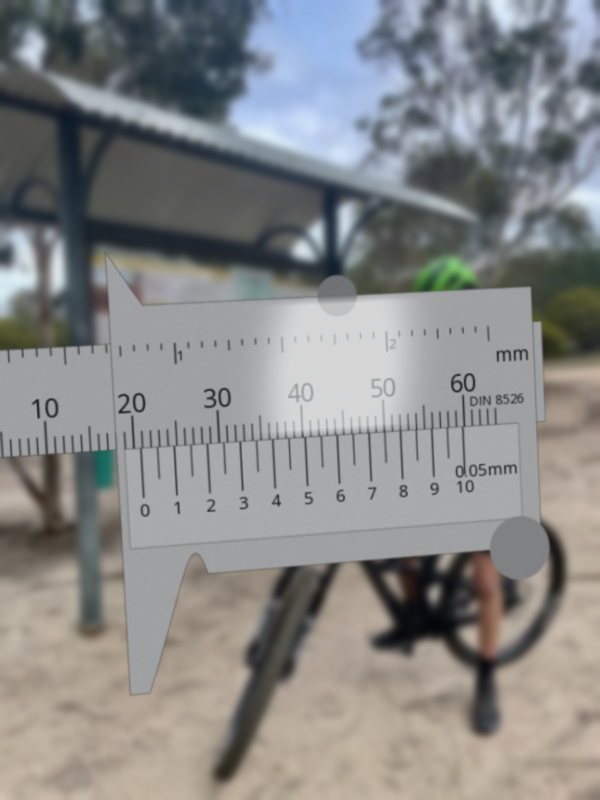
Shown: value=20.8 unit=mm
